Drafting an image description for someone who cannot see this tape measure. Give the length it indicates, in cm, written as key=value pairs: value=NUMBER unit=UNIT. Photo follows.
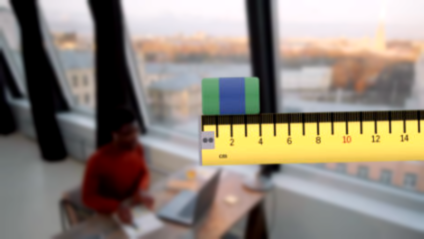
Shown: value=4 unit=cm
